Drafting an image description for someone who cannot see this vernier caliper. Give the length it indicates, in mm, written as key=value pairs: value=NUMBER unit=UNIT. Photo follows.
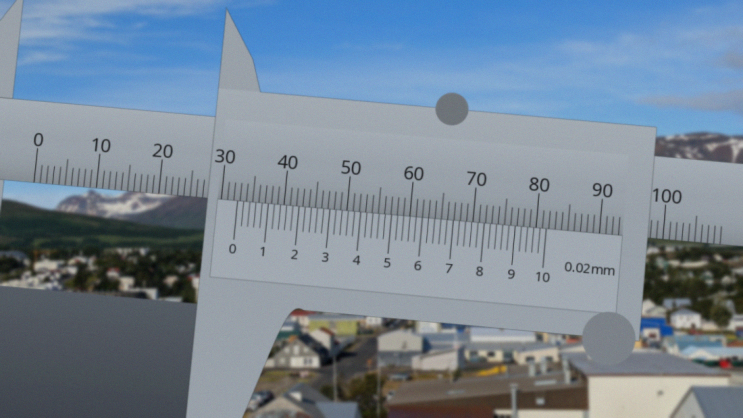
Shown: value=32.6 unit=mm
